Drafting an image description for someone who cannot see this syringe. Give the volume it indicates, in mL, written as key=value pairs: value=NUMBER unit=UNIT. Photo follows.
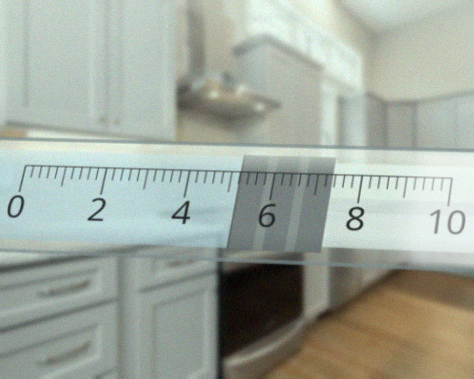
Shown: value=5.2 unit=mL
